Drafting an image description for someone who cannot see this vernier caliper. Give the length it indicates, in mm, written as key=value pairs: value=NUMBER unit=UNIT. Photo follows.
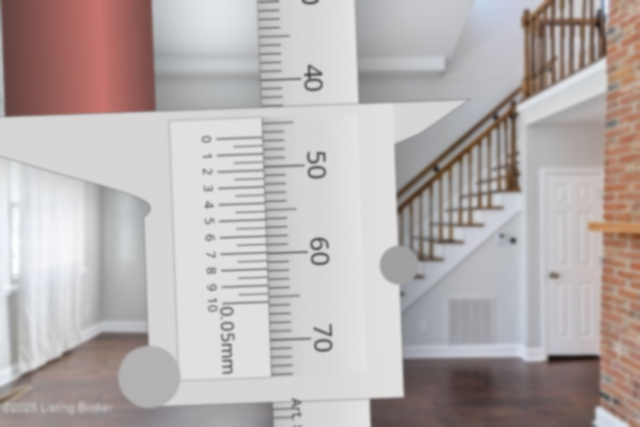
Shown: value=46.6 unit=mm
